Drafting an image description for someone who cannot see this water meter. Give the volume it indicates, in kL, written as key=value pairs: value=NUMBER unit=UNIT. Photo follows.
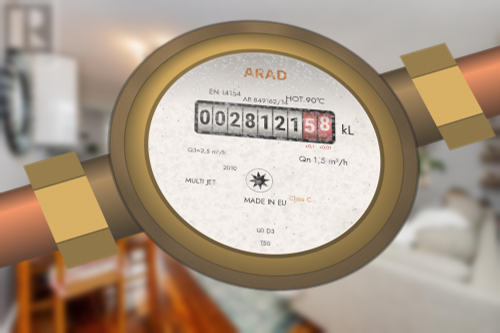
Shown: value=28121.58 unit=kL
